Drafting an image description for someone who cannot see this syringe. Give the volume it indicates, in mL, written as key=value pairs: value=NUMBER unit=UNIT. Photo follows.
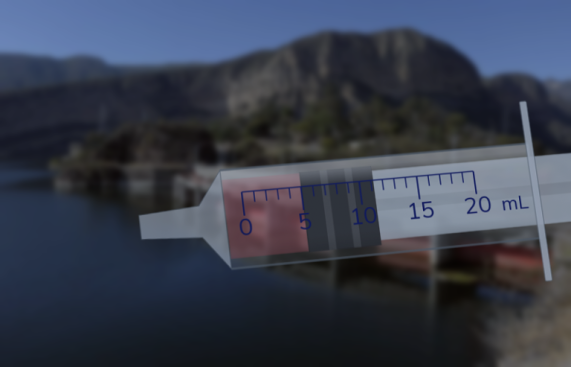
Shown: value=5 unit=mL
